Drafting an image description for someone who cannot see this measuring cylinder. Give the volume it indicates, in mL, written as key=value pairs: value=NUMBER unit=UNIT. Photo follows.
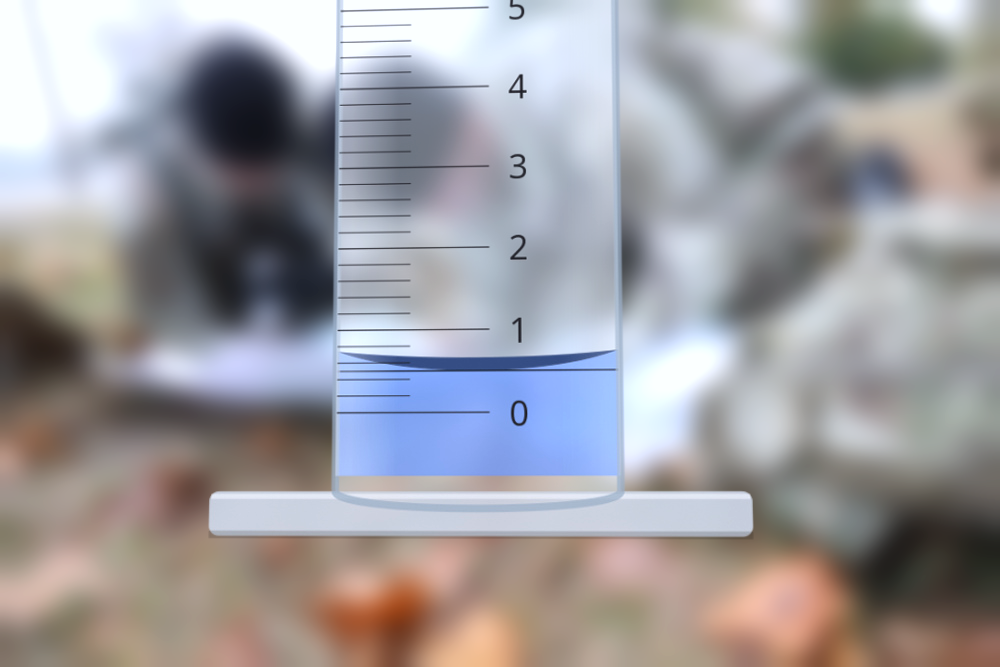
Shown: value=0.5 unit=mL
